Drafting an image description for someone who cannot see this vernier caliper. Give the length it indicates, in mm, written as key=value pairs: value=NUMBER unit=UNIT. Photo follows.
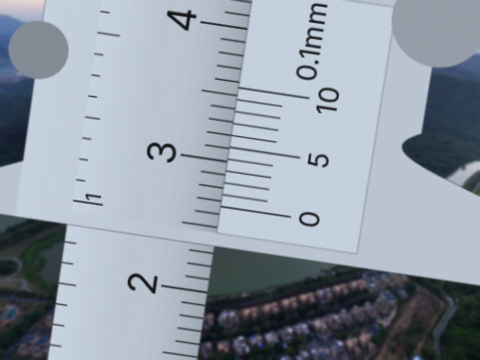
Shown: value=26.6 unit=mm
